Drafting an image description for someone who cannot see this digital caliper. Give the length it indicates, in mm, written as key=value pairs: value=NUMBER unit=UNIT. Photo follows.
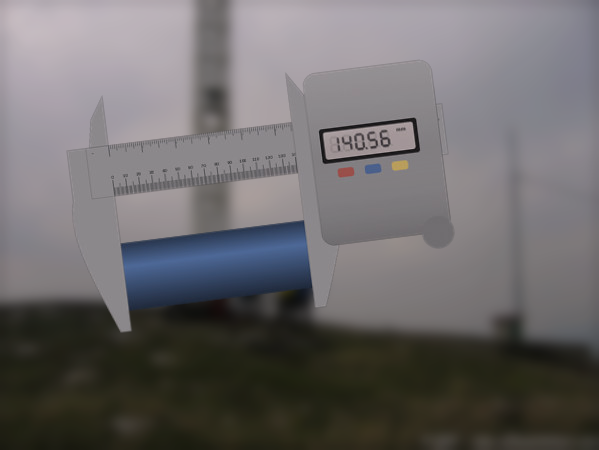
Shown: value=140.56 unit=mm
